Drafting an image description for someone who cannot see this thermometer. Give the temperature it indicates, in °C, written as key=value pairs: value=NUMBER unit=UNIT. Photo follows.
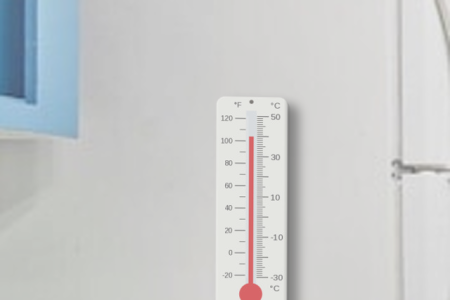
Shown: value=40 unit=°C
